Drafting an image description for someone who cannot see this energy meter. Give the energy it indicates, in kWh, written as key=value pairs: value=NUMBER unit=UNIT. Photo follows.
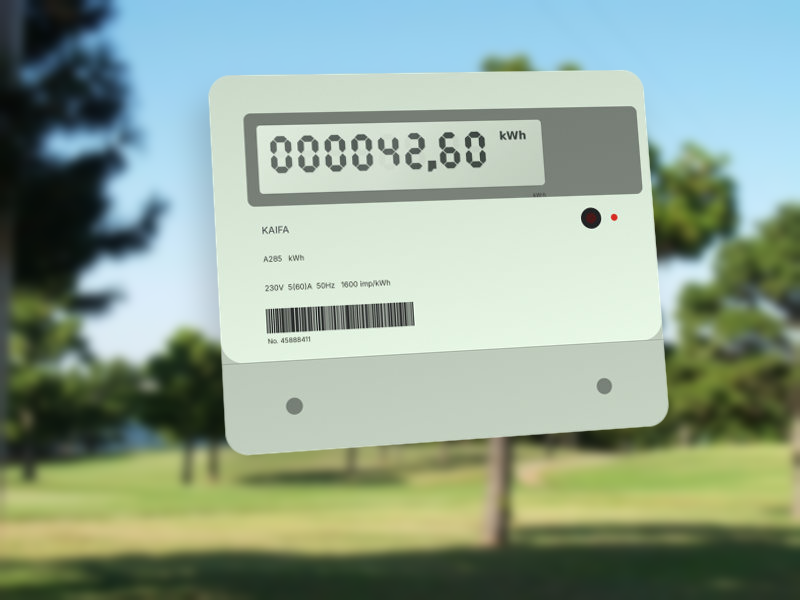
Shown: value=42.60 unit=kWh
